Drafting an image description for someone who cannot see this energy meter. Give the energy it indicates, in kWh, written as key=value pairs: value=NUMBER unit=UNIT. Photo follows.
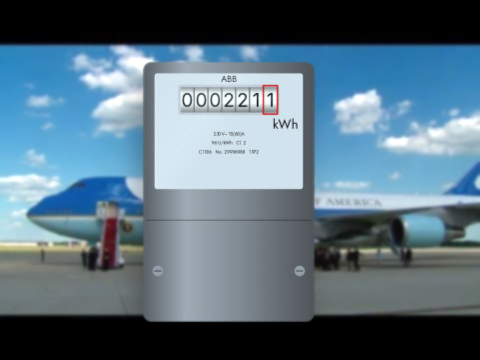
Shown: value=221.1 unit=kWh
